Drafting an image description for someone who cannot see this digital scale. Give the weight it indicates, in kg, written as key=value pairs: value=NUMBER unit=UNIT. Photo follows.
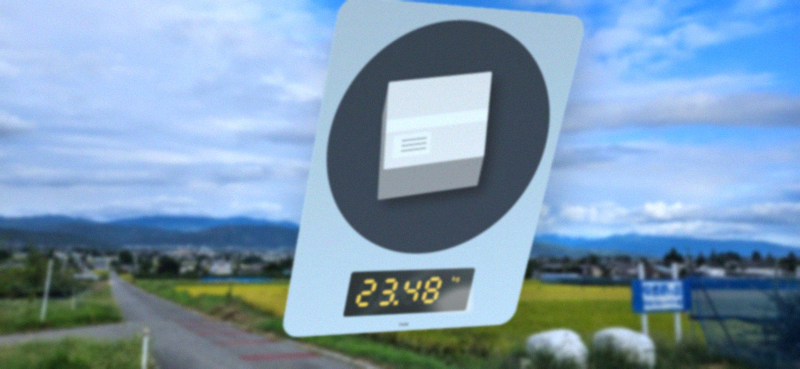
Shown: value=23.48 unit=kg
